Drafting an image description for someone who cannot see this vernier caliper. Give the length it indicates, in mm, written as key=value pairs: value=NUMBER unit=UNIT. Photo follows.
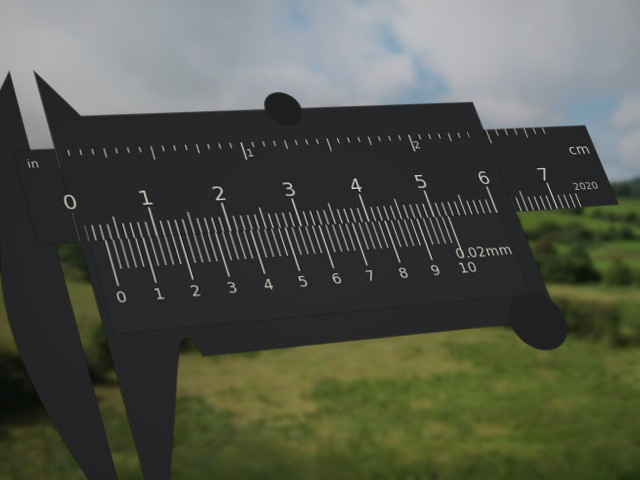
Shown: value=3.2 unit=mm
